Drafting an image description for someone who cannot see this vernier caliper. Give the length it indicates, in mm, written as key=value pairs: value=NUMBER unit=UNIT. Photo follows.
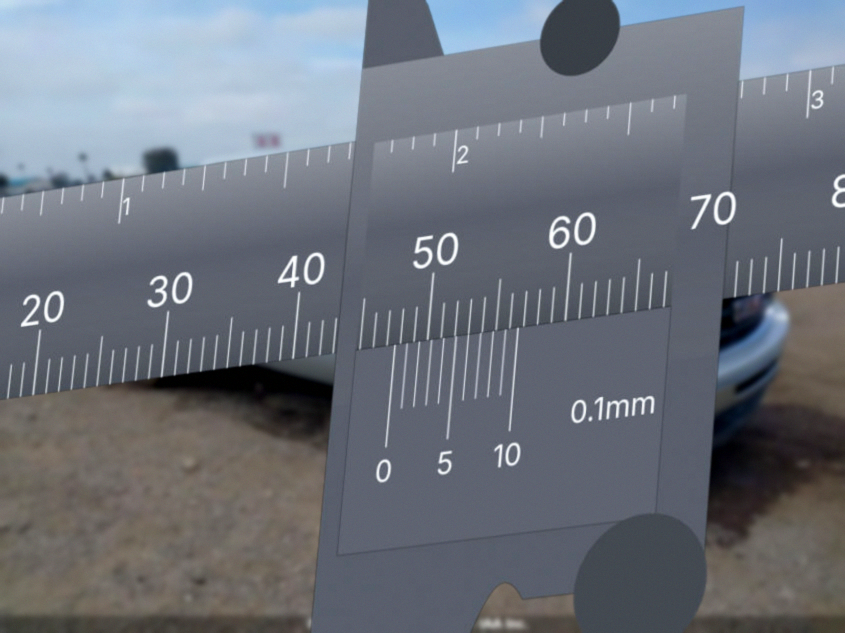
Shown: value=47.6 unit=mm
